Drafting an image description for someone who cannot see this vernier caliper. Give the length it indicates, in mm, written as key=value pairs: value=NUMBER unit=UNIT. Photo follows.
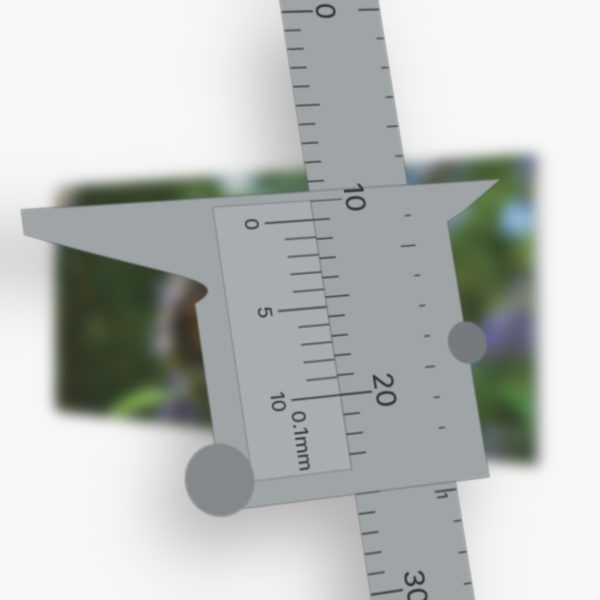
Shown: value=11.0 unit=mm
